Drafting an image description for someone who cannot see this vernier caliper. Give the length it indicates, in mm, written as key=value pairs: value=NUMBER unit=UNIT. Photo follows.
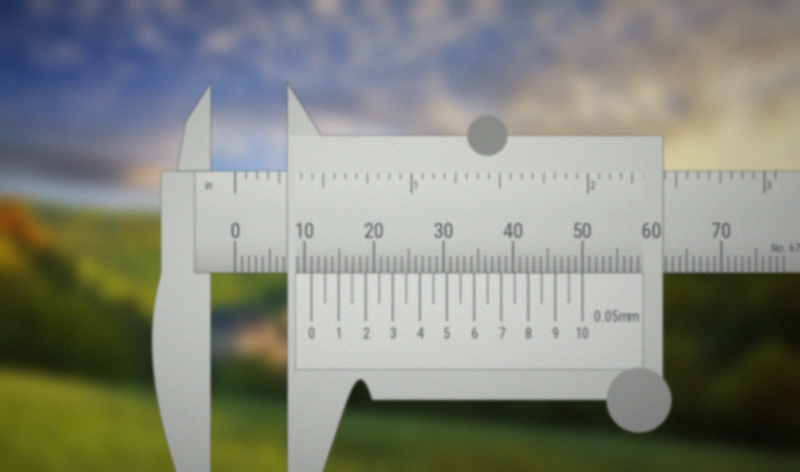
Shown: value=11.0 unit=mm
